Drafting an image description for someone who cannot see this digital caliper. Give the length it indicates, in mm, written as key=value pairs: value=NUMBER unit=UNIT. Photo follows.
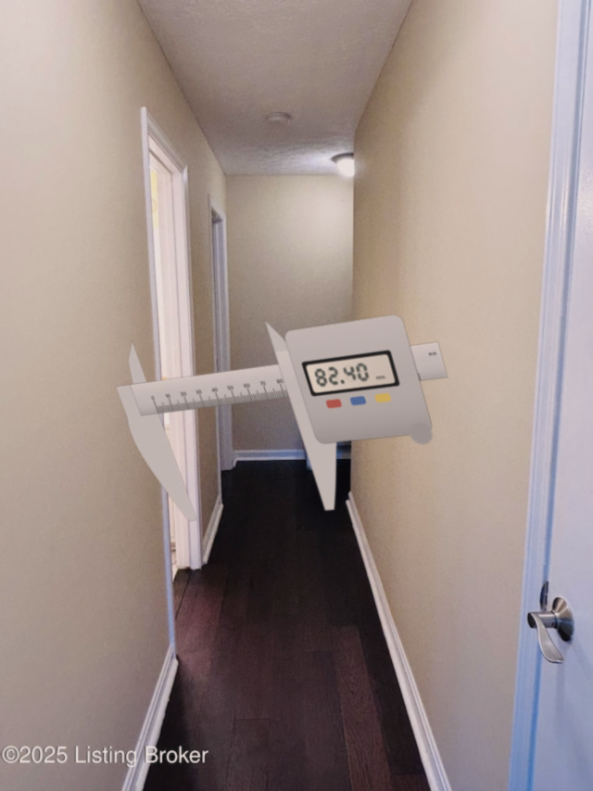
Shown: value=82.40 unit=mm
